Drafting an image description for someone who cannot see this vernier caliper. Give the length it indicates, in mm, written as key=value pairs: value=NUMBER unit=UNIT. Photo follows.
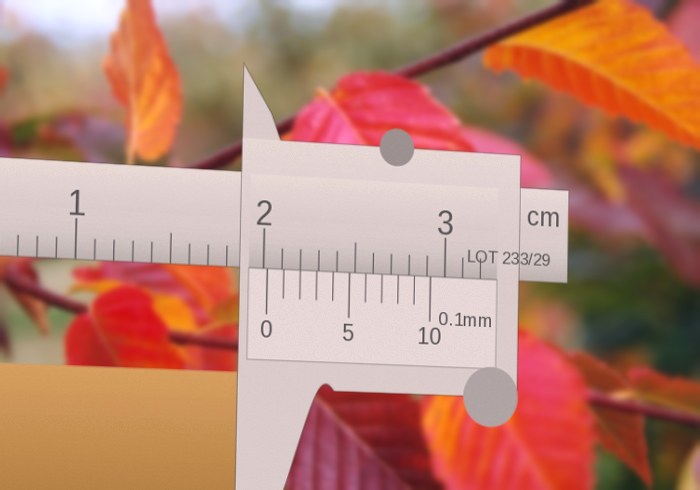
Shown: value=20.2 unit=mm
